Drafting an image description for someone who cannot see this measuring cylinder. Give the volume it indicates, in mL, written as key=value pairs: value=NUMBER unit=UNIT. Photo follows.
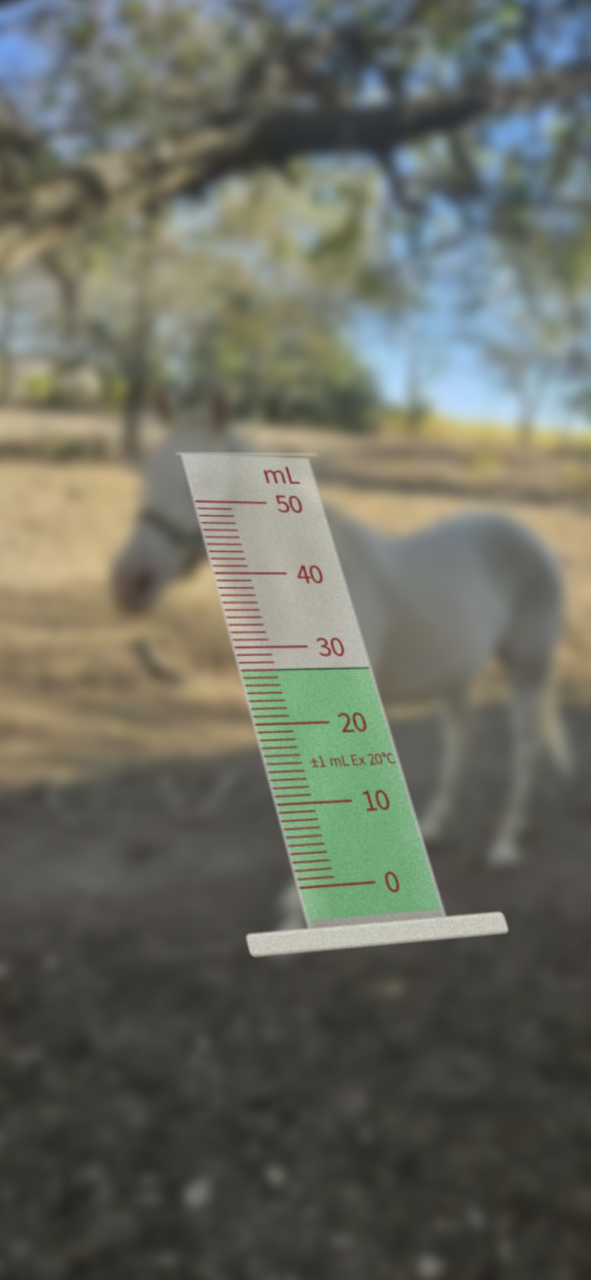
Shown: value=27 unit=mL
